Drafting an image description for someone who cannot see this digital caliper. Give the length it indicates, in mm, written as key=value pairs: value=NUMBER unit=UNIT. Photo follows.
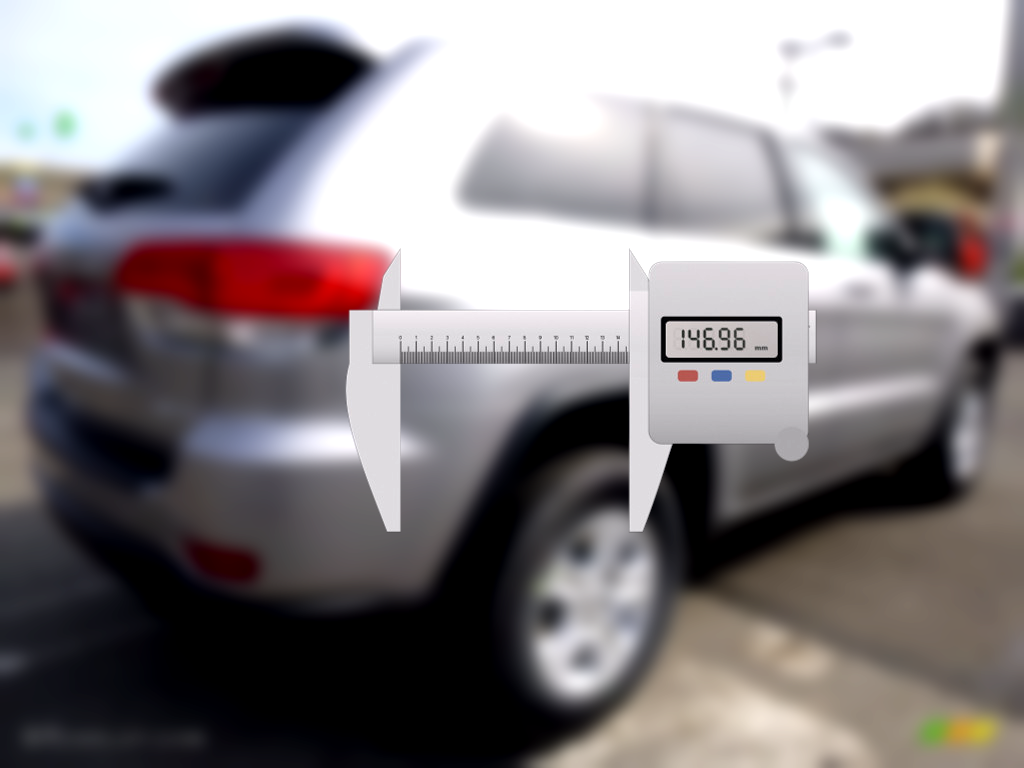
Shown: value=146.96 unit=mm
